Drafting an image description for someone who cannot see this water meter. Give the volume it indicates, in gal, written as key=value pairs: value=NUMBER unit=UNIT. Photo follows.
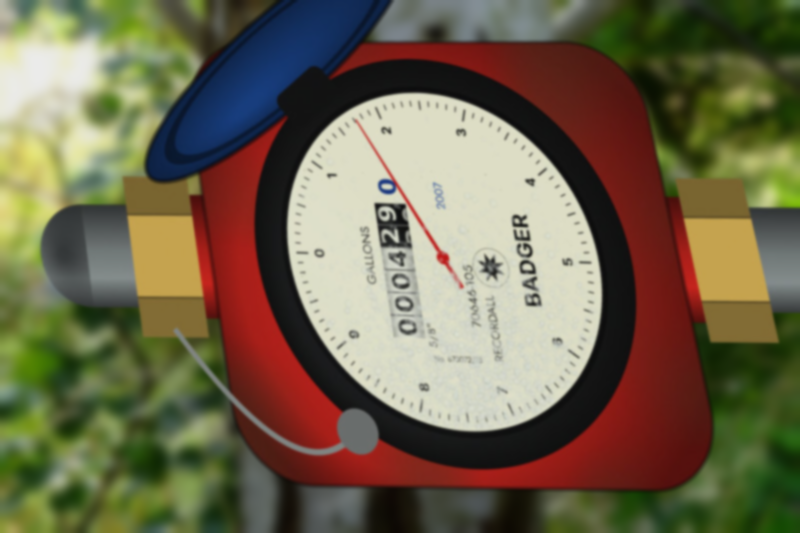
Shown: value=4291.7 unit=gal
